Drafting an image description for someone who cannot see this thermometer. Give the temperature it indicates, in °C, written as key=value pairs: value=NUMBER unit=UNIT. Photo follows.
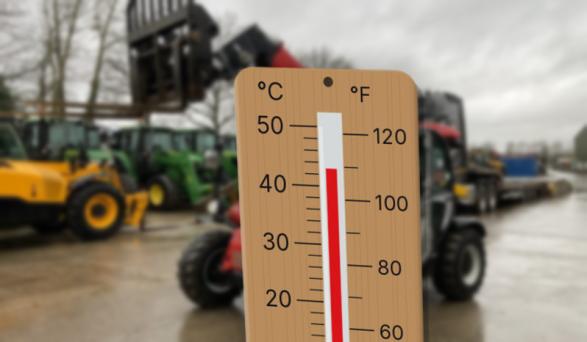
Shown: value=43 unit=°C
